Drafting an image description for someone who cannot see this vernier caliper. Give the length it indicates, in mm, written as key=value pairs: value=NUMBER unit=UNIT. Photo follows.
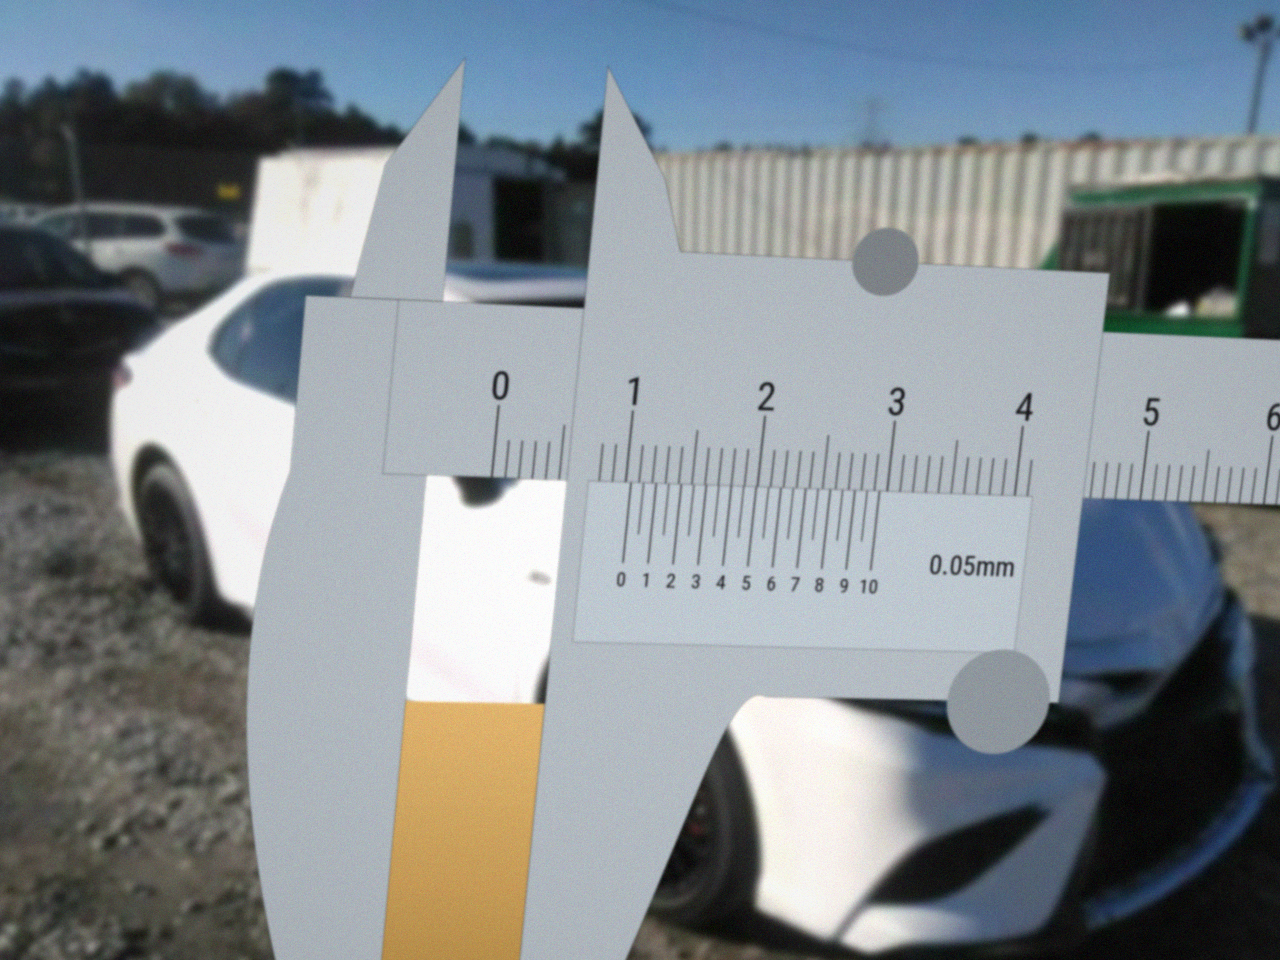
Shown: value=10.4 unit=mm
